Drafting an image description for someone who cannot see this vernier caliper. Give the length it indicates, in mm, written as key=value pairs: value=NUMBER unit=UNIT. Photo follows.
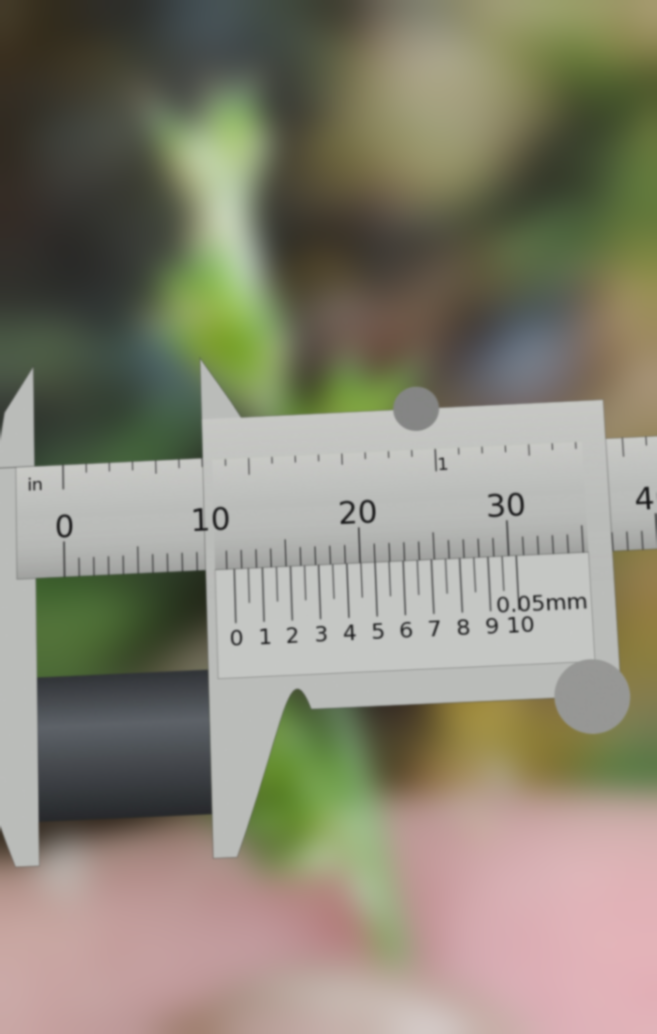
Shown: value=11.5 unit=mm
